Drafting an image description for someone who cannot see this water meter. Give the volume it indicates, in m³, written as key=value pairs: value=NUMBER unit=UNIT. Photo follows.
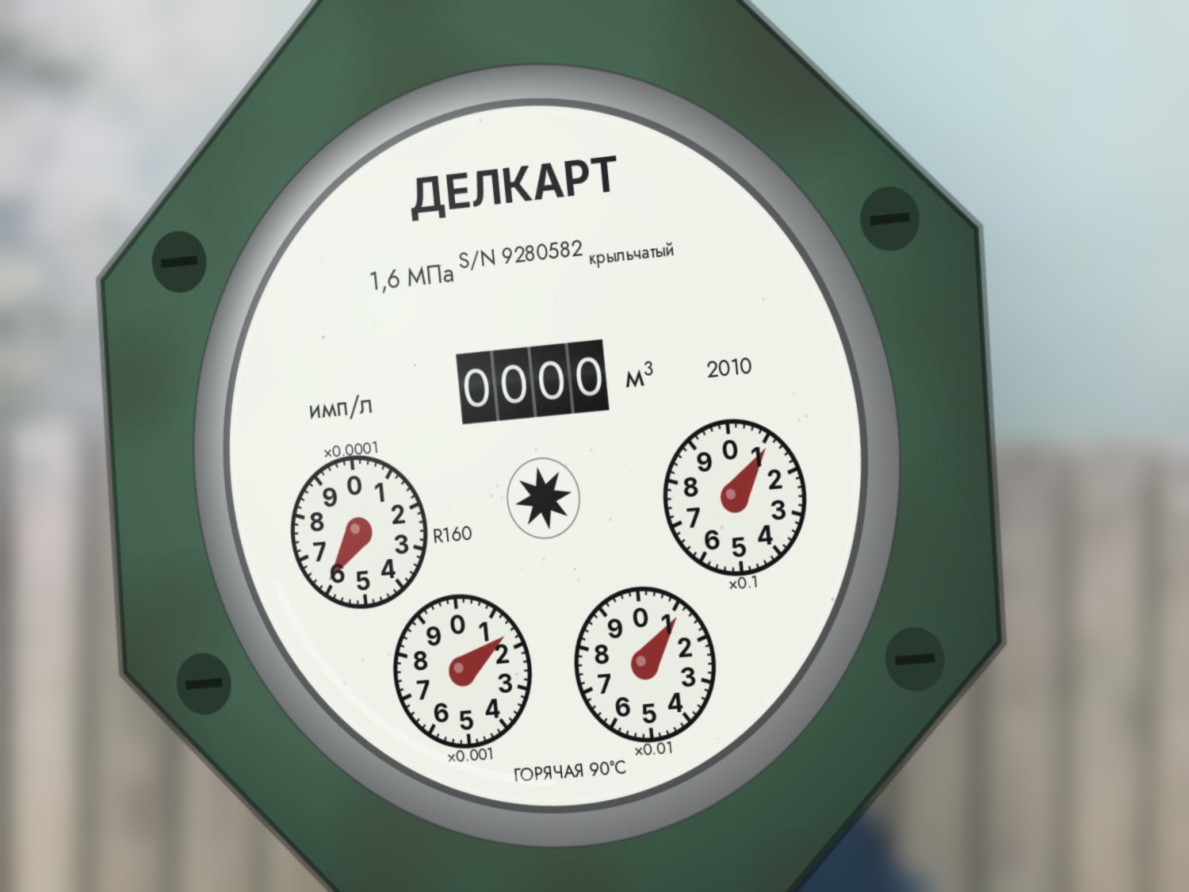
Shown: value=0.1116 unit=m³
